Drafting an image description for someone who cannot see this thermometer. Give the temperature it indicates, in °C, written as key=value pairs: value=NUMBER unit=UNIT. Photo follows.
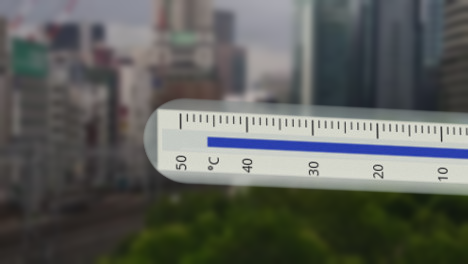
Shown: value=46 unit=°C
